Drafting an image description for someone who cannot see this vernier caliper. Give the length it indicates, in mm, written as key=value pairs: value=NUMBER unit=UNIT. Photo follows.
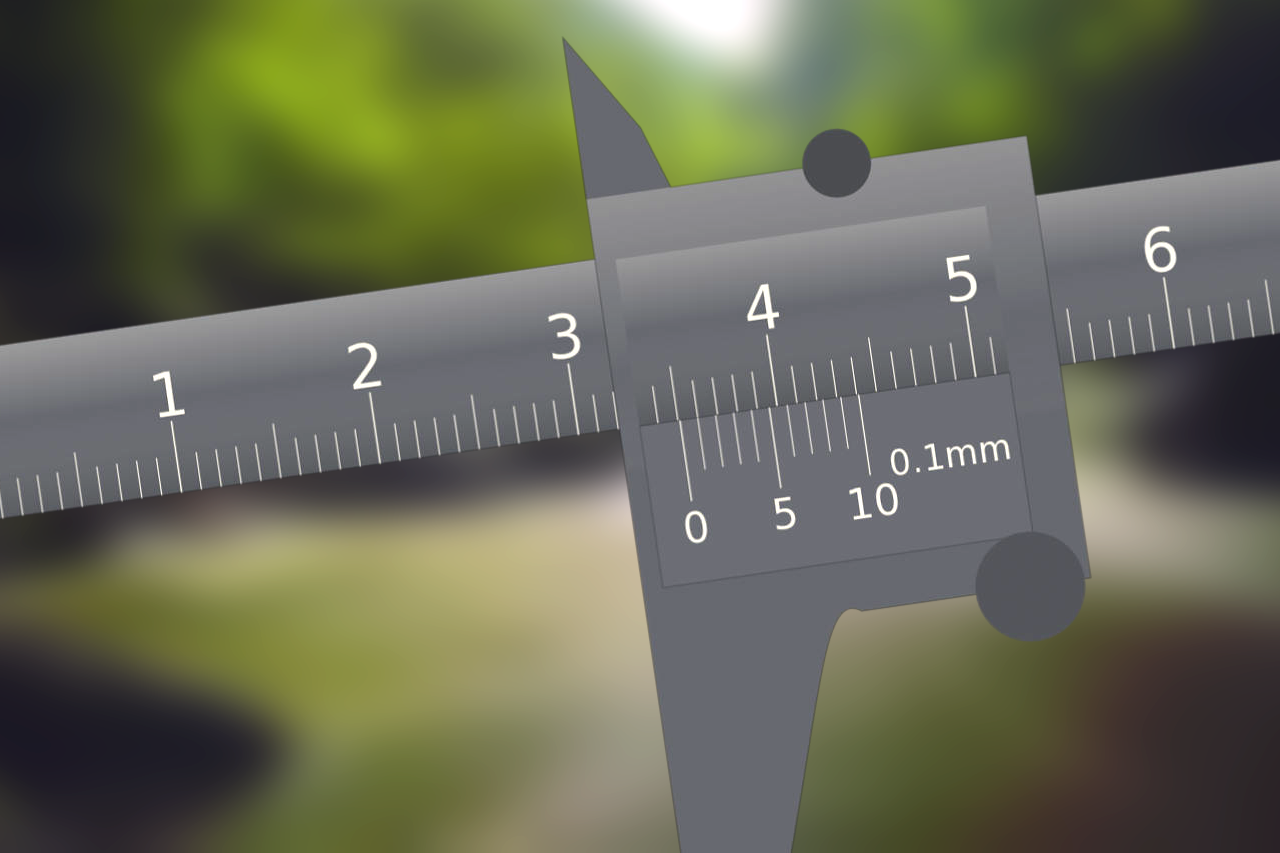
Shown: value=35.1 unit=mm
